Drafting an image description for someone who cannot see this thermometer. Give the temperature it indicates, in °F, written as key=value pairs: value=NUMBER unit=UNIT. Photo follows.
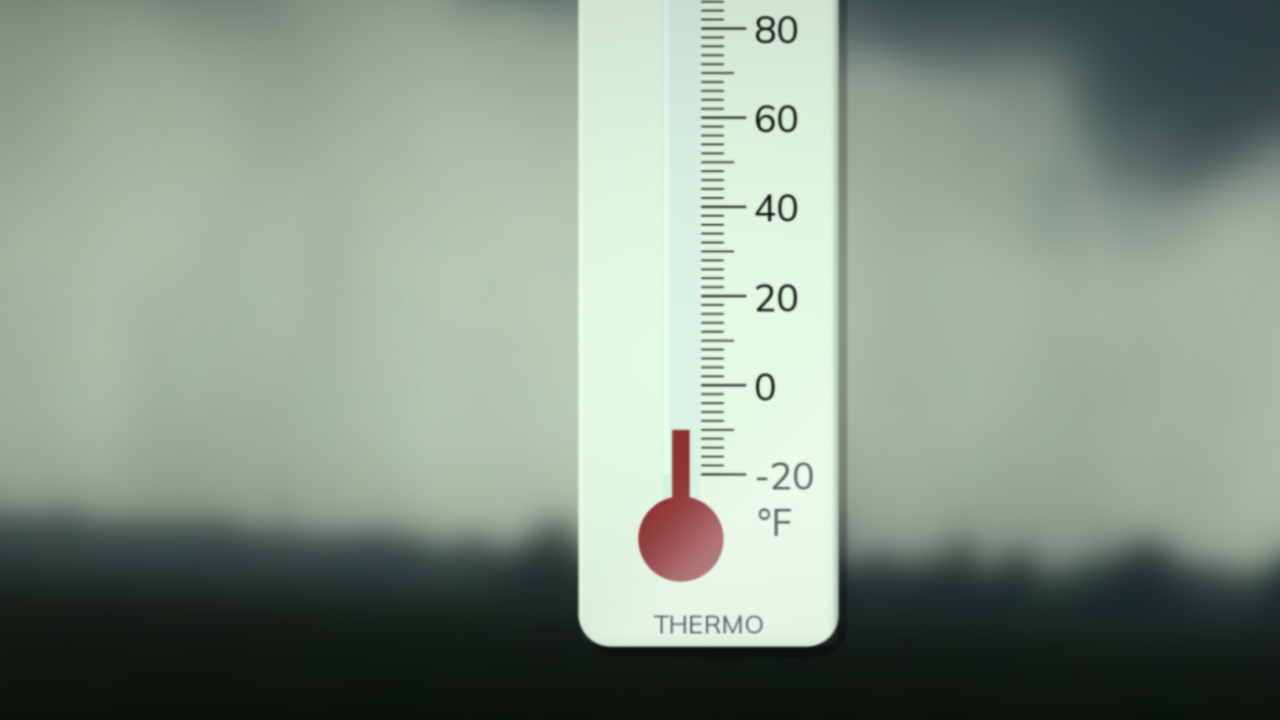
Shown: value=-10 unit=°F
